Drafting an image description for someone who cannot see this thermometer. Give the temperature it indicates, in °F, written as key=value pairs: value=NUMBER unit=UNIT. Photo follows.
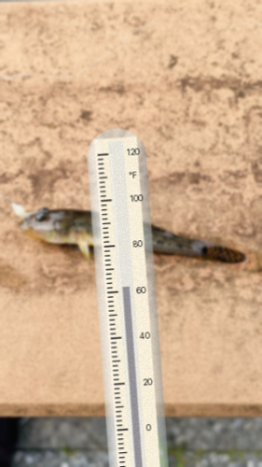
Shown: value=62 unit=°F
